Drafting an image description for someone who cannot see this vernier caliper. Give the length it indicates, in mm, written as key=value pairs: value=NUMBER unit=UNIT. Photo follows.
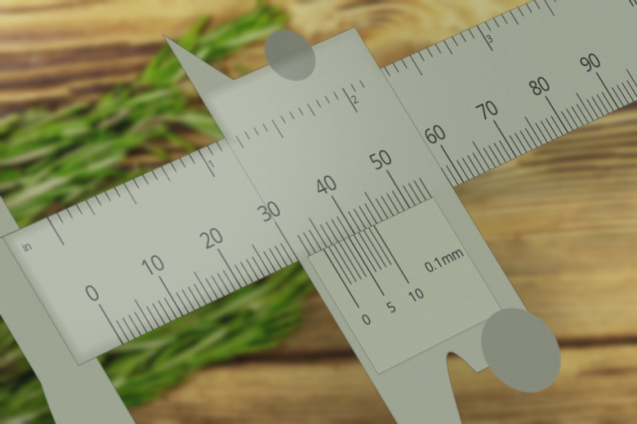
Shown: value=34.4 unit=mm
